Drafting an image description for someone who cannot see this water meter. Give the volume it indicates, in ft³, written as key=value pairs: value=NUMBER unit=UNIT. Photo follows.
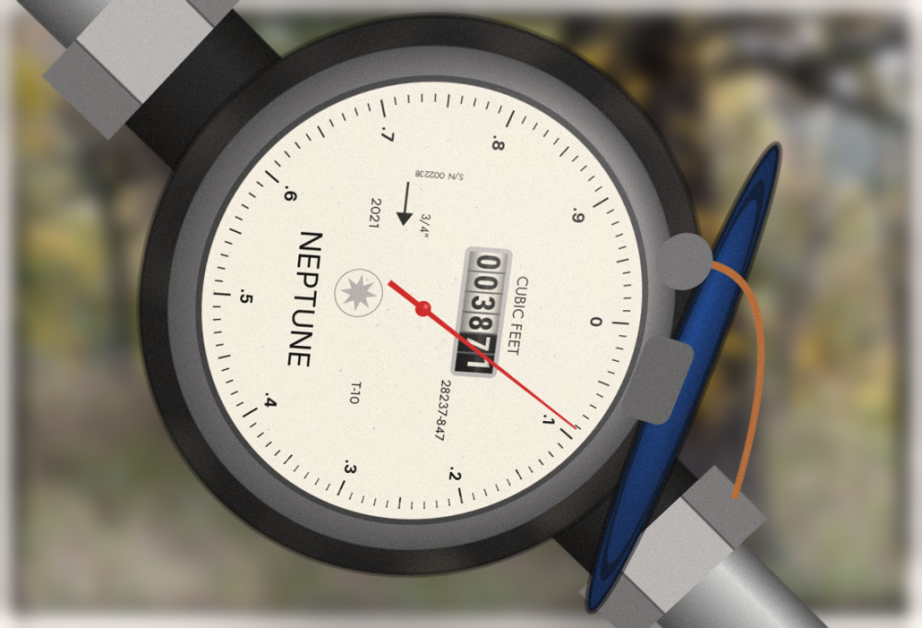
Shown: value=3871.09 unit=ft³
